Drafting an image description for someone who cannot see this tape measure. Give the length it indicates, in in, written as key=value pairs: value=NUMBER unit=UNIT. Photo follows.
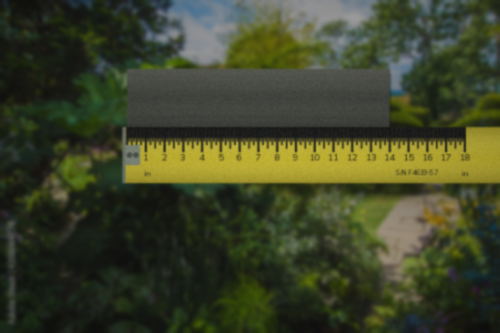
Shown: value=14 unit=in
